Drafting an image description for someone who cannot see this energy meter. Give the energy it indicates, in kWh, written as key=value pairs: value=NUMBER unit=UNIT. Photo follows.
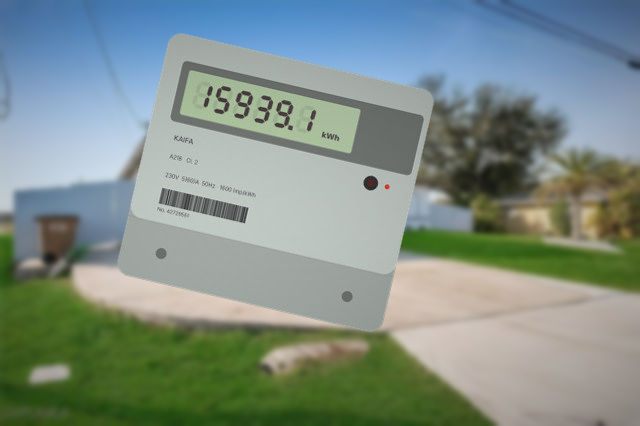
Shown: value=15939.1 unit=kWh
